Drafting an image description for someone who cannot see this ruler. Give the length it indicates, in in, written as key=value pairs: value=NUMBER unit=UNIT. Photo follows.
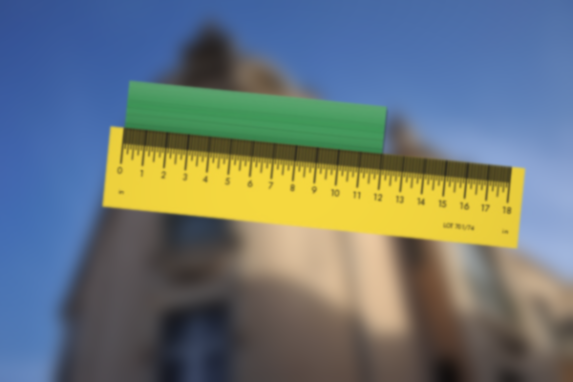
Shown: value=12 unit=in
